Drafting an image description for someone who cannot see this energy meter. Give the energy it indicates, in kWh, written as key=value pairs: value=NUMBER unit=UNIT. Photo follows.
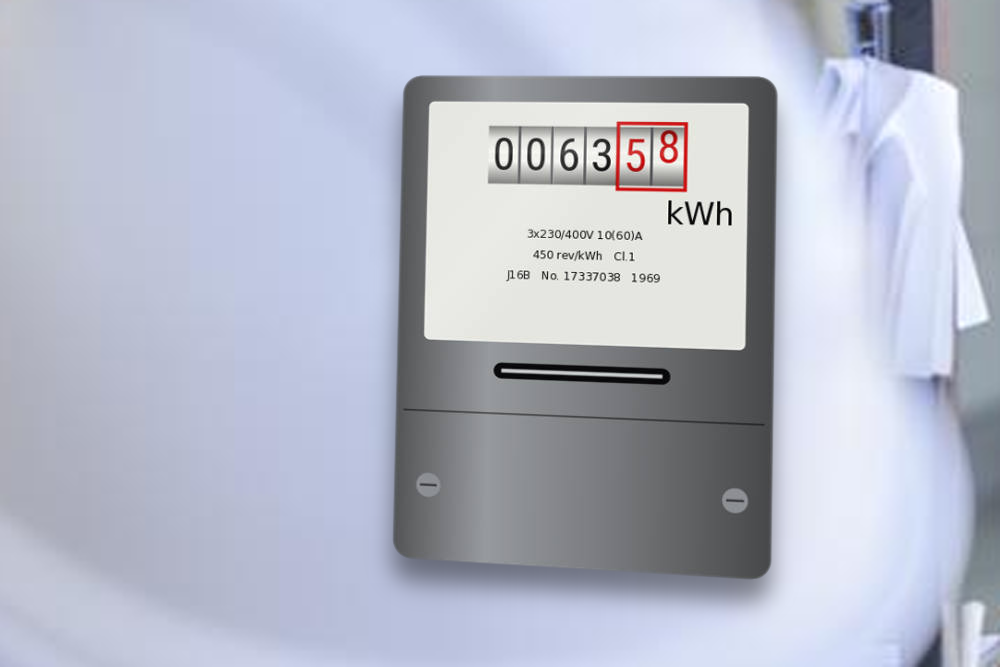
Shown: value=63.58 unit=kWh
